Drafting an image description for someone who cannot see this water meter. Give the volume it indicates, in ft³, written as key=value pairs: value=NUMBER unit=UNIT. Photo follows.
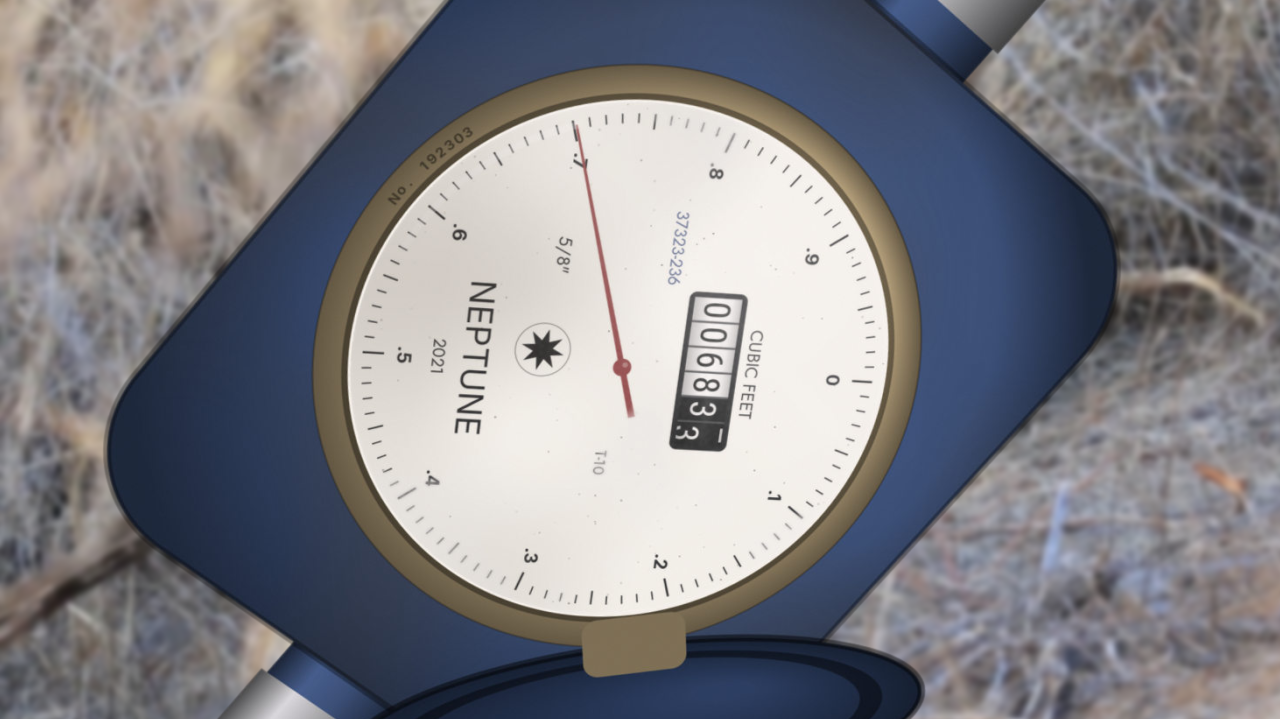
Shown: value=6832.70 unit=ft³
